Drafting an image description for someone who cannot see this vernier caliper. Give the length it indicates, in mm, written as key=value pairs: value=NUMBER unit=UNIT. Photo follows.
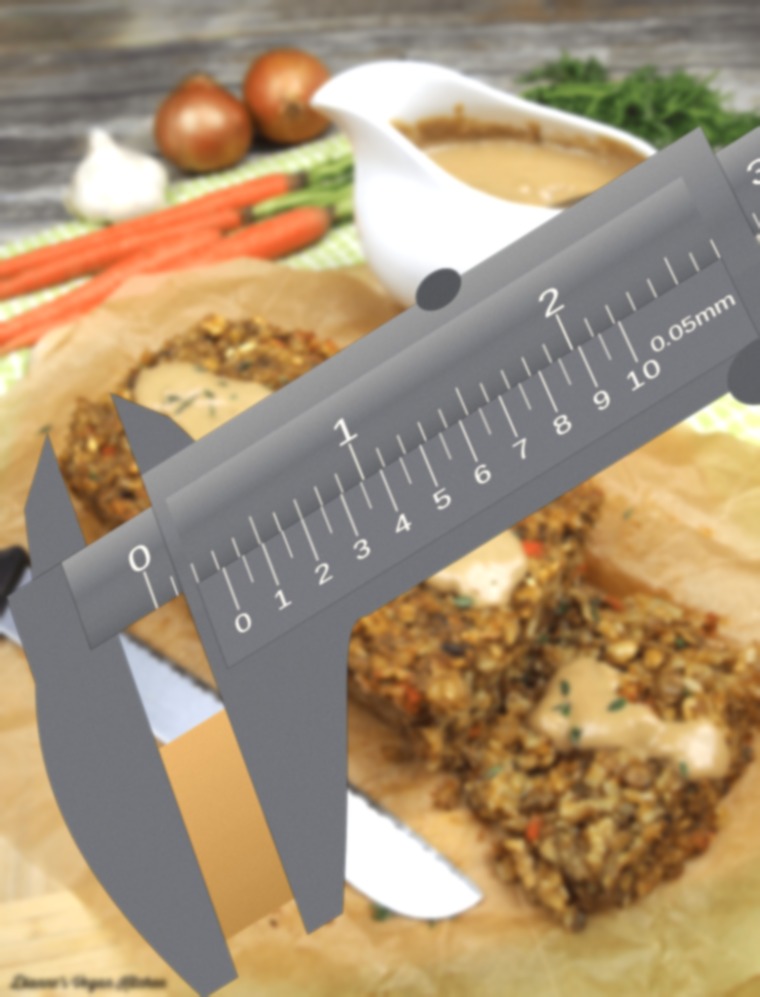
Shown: value=3.2 unit=mm
